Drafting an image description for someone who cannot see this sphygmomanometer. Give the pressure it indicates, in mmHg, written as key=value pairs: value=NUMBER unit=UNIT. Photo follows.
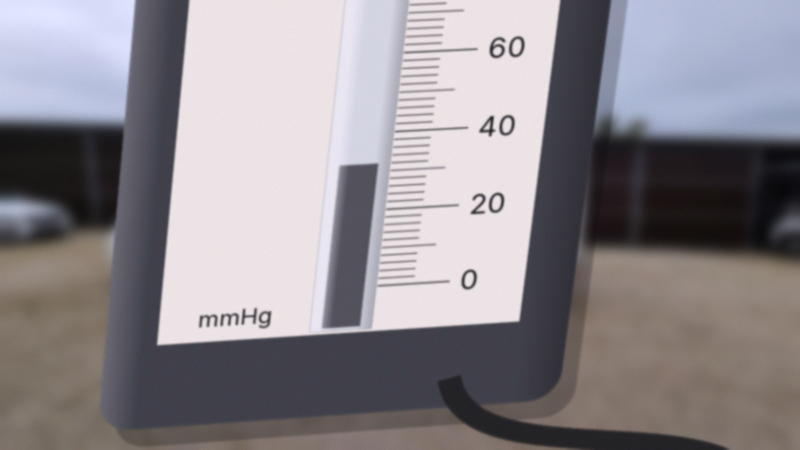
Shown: value=32 unit=mmHg
